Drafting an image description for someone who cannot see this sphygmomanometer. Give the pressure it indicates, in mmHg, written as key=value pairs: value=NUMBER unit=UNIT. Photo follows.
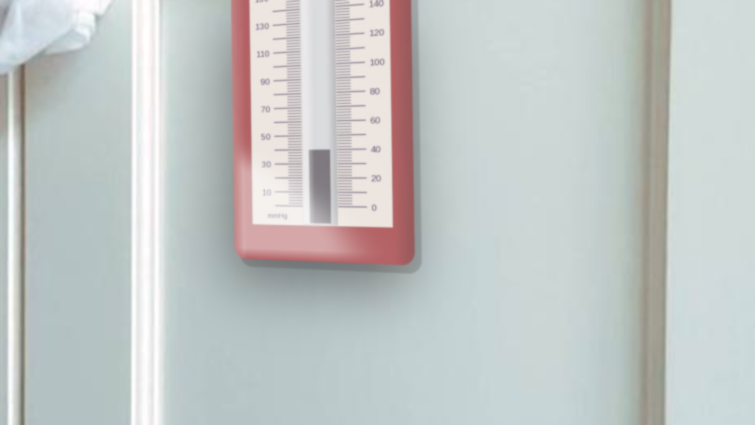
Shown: value=40 unit=mmHg
